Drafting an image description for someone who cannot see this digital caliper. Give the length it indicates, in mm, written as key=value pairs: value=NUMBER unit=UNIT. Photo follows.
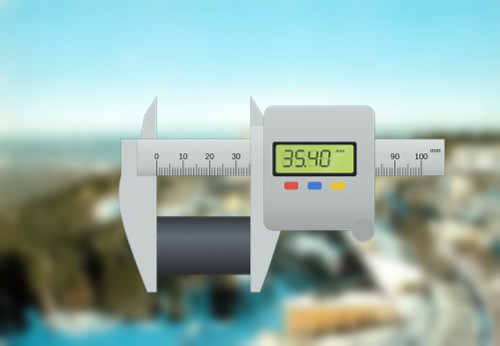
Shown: value=35.40 unit=mm
